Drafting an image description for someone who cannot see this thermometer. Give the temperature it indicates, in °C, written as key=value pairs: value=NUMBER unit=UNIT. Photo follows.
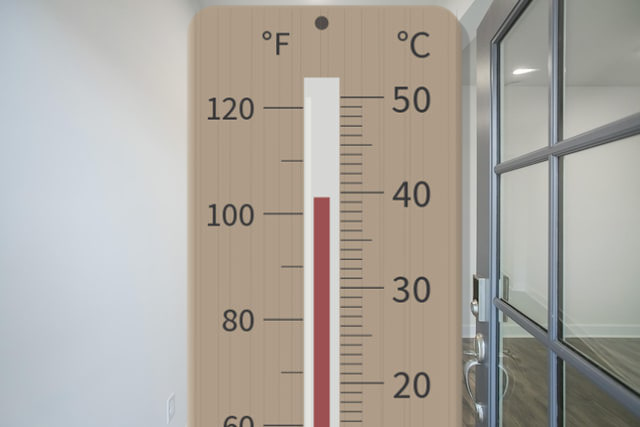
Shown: value=39.5 unit=°C
